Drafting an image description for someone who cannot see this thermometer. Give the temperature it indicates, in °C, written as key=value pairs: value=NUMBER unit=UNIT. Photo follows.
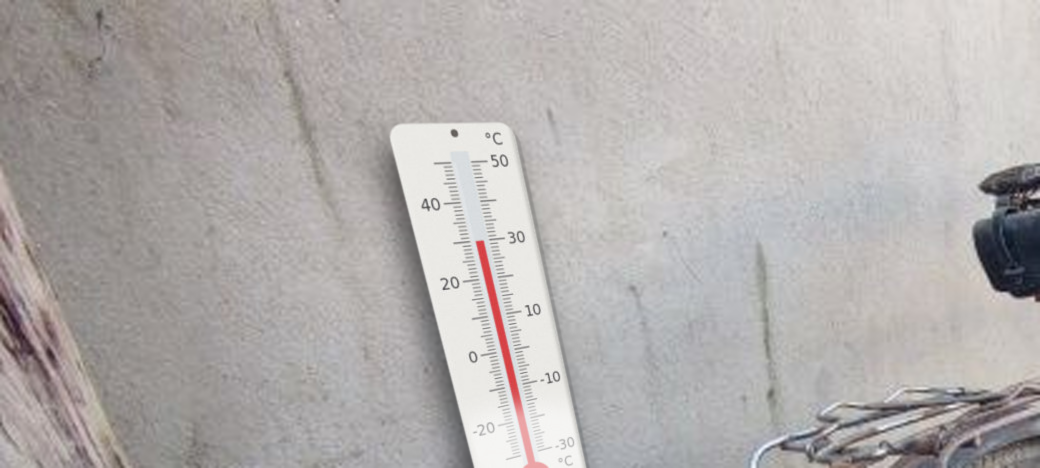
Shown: value=30 unit=°C
